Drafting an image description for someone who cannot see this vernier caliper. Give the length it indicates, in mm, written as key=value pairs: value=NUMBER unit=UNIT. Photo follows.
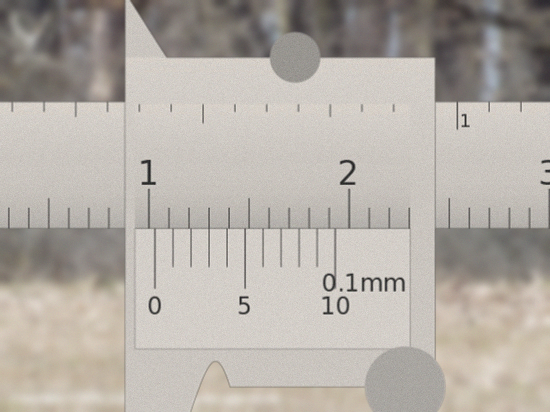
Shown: value=10.3 unit=mm
